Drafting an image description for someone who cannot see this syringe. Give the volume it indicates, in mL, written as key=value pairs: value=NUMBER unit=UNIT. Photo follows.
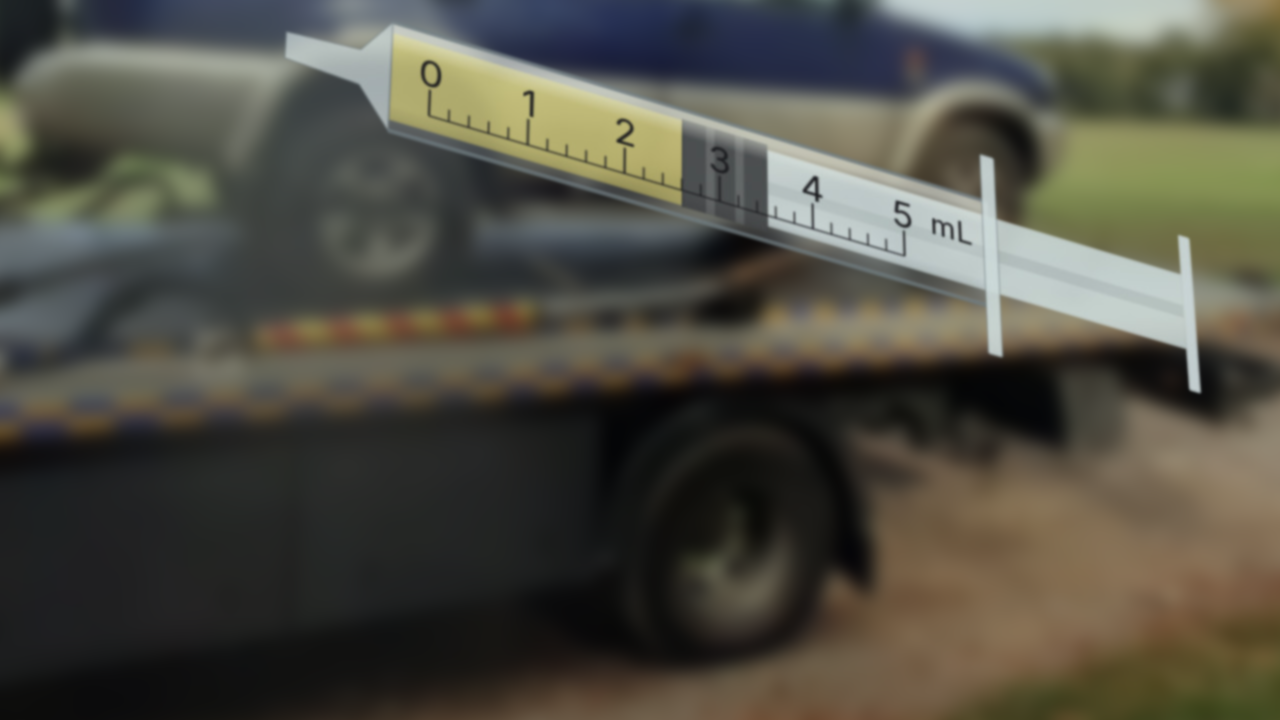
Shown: value=2.6 unit=mL
